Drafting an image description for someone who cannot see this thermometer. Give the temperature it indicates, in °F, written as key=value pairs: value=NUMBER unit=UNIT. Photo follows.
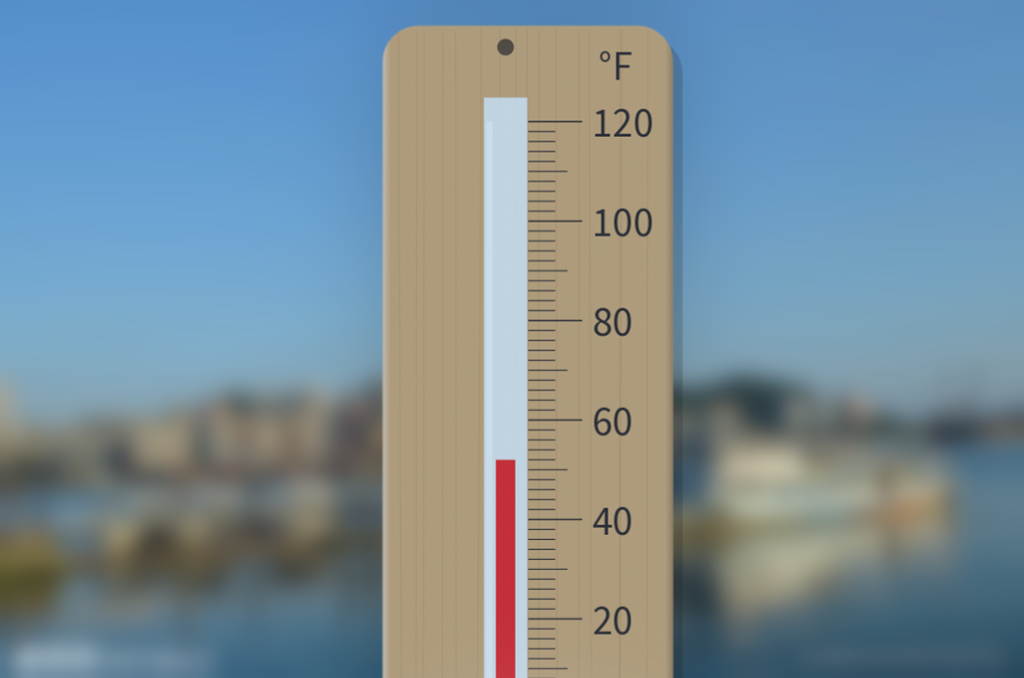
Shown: value=52 unit=°F
